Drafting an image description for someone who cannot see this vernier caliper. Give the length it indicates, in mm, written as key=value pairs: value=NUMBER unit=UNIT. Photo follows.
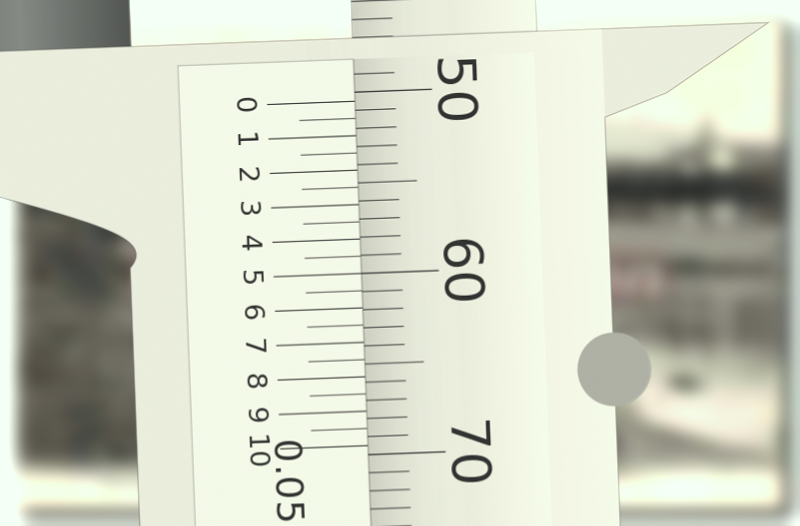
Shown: value=50.5 unit=mm
